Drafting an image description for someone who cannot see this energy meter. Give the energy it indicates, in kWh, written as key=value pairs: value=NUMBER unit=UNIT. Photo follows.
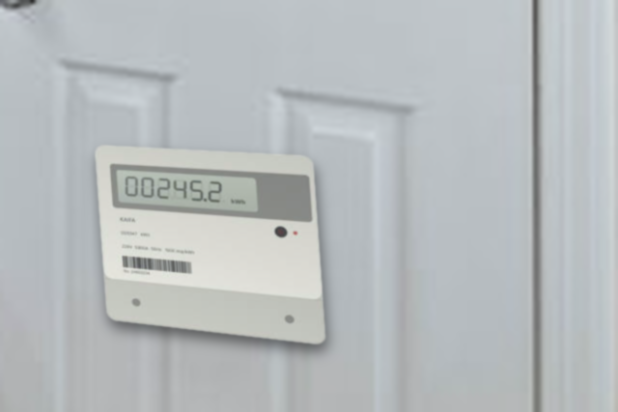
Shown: value=245.2 unit=kWh
